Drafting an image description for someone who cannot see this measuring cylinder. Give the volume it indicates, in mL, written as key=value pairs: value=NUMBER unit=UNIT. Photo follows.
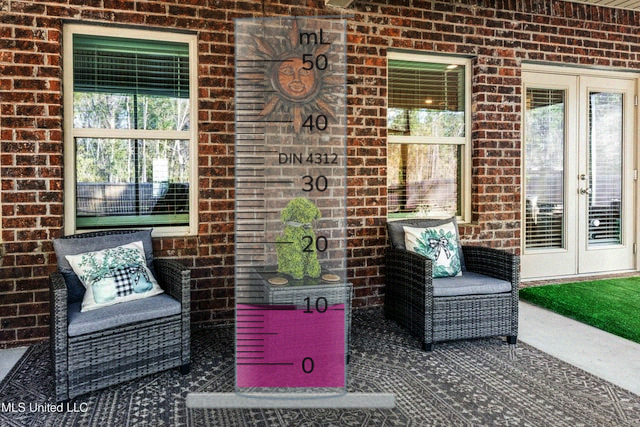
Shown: value=9 unit=mL
